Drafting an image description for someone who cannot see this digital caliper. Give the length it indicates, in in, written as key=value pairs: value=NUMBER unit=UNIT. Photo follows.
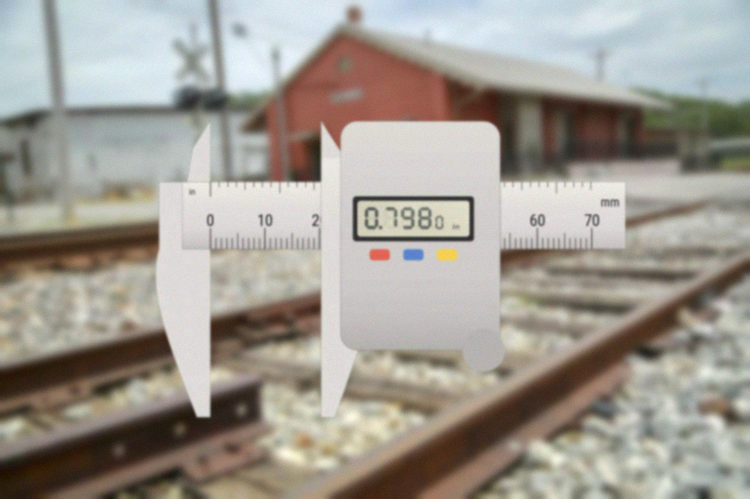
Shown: value=0.7980 unit=in
